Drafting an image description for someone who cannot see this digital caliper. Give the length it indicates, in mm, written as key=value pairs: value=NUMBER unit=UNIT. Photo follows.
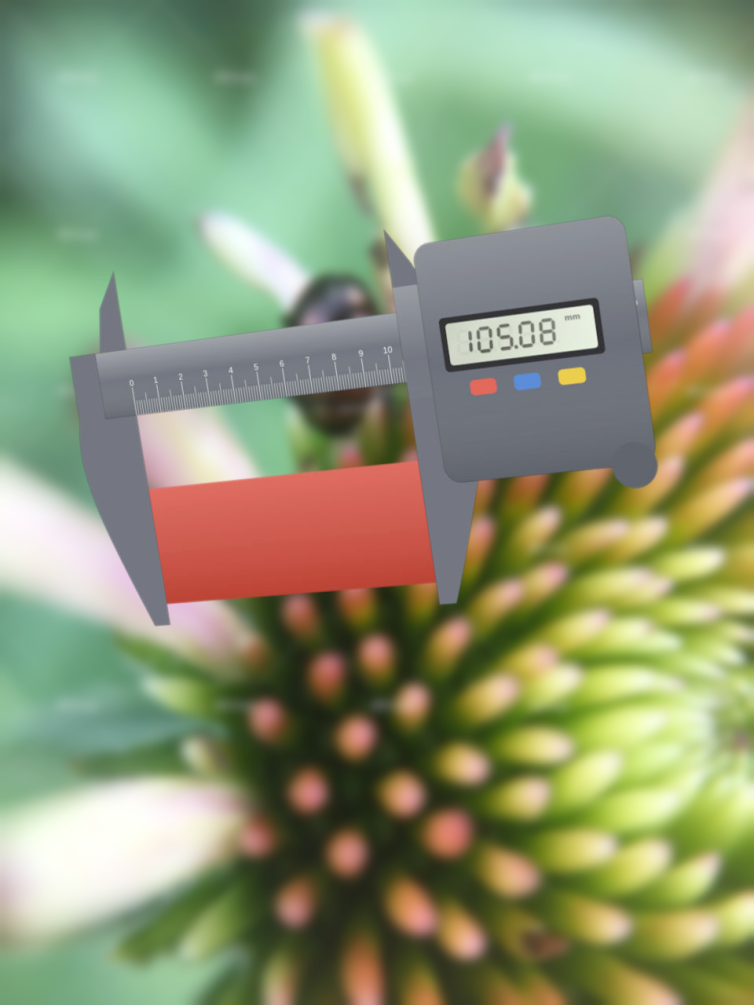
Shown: value=105.08 unit=mm
